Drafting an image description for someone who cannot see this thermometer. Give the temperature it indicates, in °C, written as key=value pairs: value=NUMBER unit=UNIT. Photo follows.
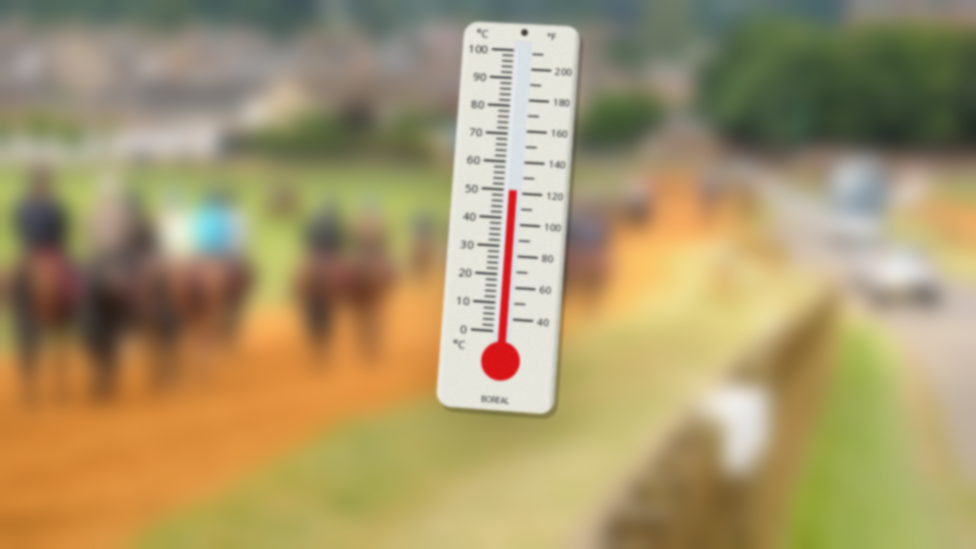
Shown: value=50 unit=°C
